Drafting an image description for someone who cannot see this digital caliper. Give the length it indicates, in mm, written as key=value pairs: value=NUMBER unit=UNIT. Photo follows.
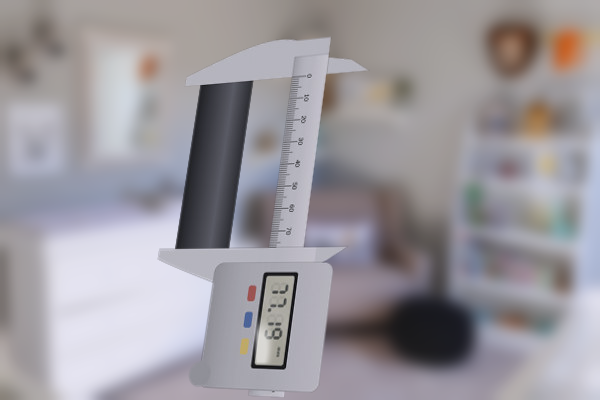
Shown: value=77.19 unit=mm
